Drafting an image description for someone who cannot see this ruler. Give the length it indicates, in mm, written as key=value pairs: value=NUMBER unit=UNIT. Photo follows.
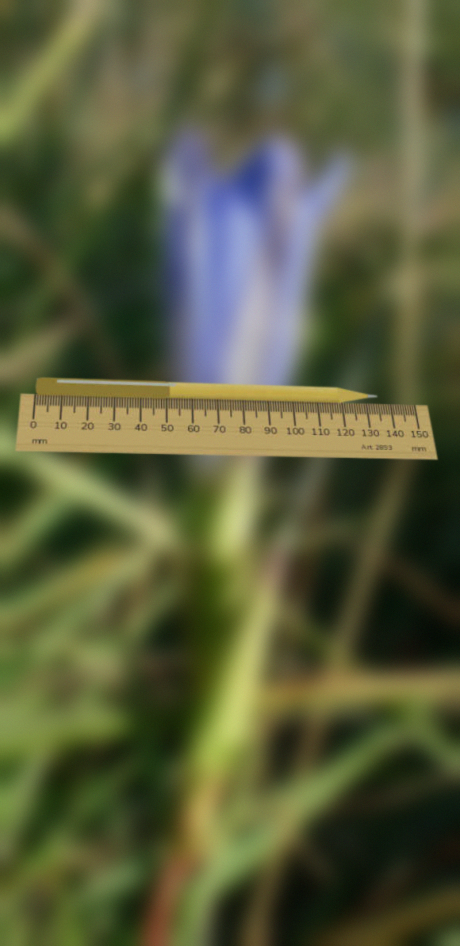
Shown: value=135 unit=mm
